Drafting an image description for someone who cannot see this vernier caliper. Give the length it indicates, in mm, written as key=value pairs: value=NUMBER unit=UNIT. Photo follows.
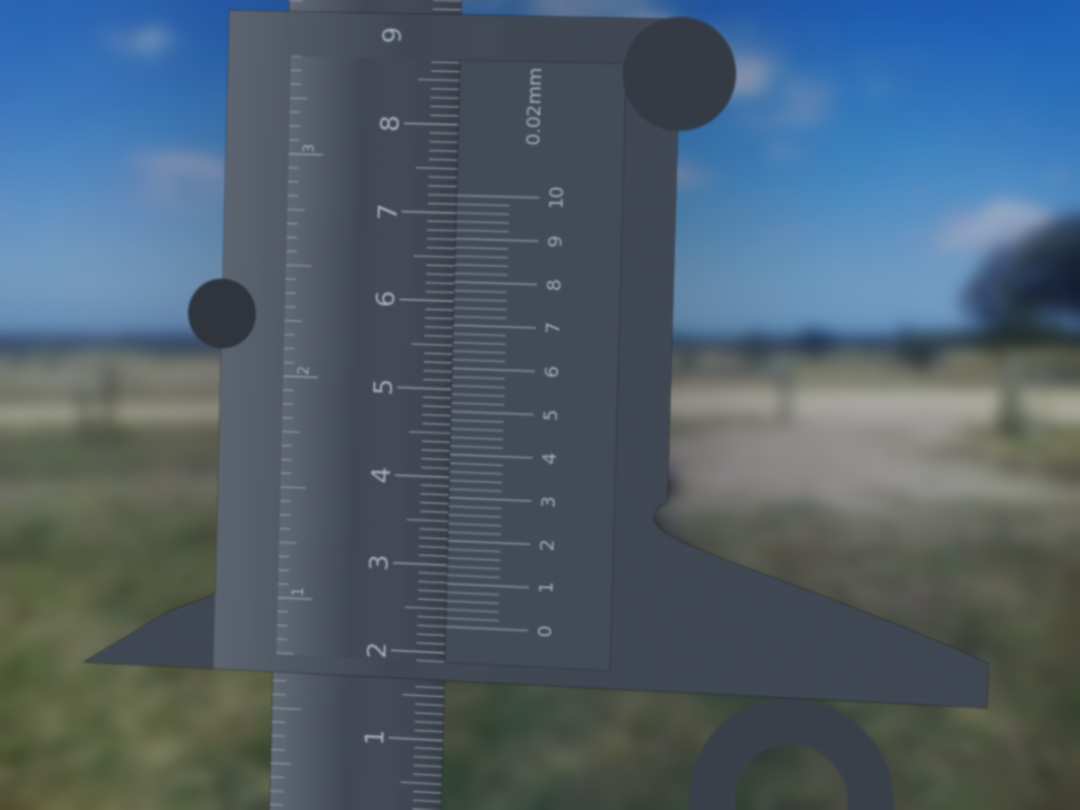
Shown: value=23.0 unit=mm
